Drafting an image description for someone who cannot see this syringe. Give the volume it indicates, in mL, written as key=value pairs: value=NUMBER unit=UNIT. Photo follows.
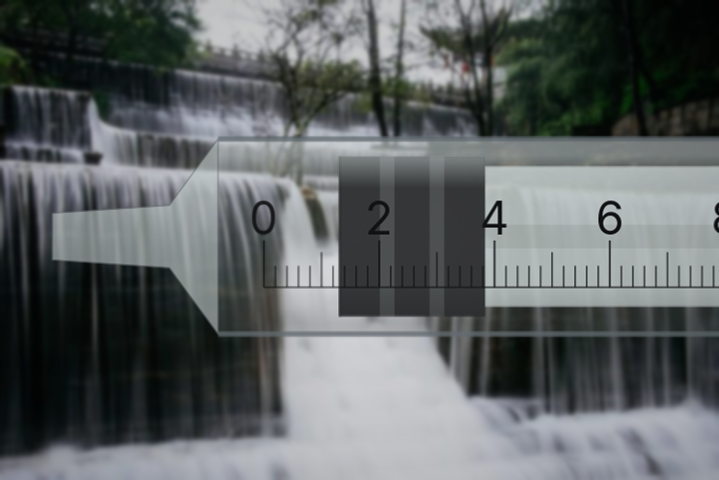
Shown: value=1.3 unit=mL
